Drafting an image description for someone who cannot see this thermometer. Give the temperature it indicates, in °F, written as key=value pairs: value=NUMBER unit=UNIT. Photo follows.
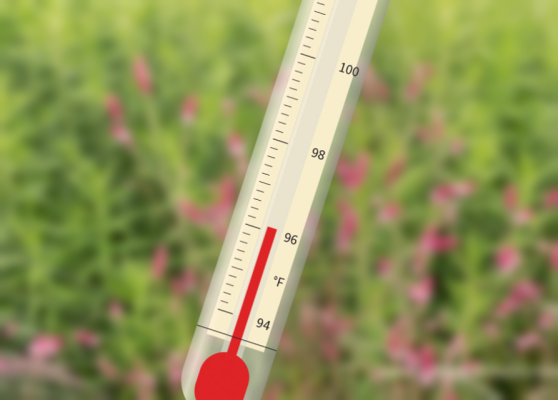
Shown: value=96.1 unit=°F
